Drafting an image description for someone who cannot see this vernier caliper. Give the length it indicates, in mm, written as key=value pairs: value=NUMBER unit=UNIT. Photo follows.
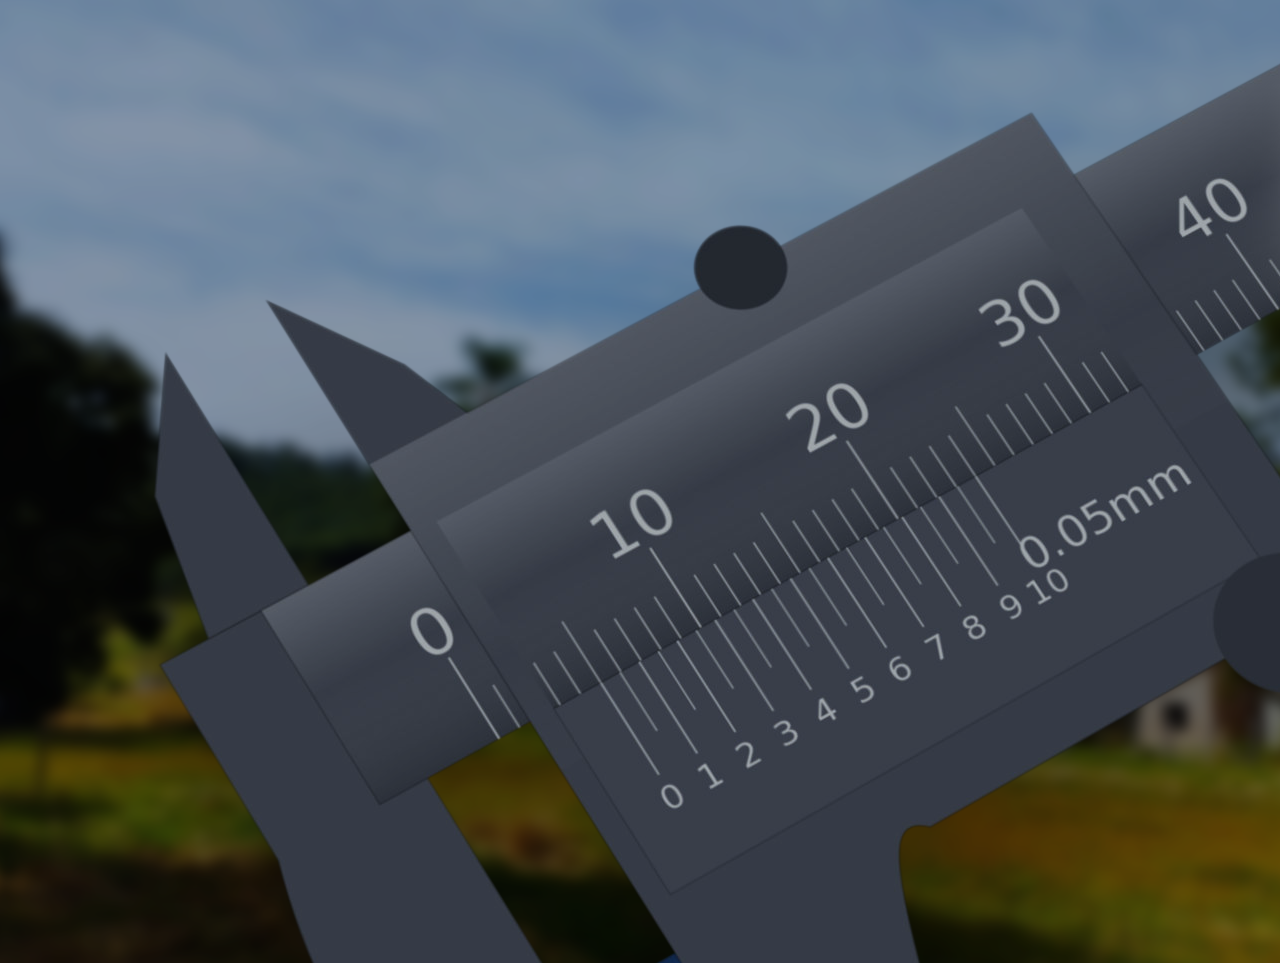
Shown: value=5.0 unit=mm
